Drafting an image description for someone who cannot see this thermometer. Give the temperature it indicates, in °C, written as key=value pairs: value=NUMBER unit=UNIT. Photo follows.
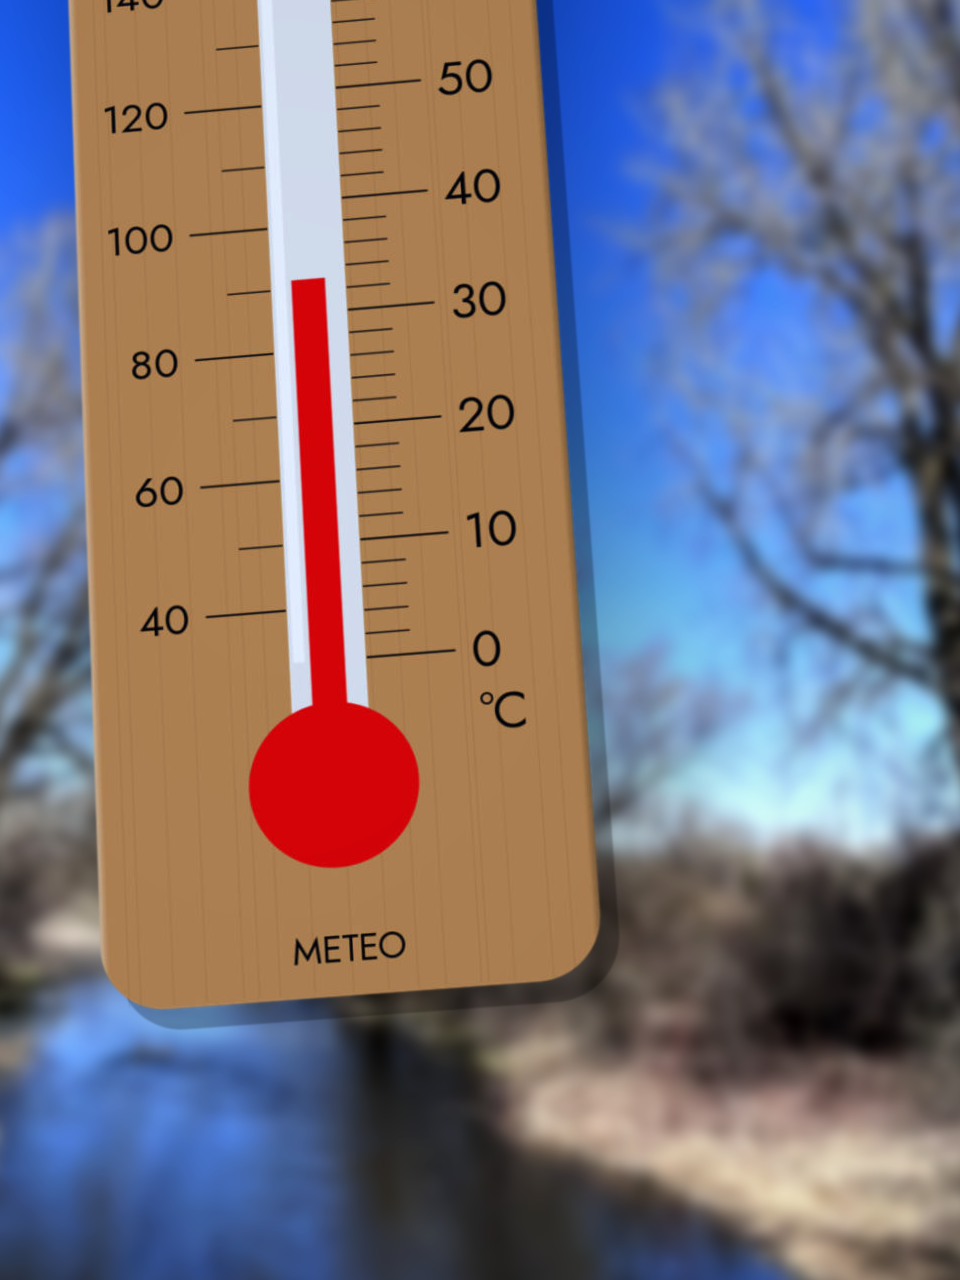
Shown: value=33 unit=°C
